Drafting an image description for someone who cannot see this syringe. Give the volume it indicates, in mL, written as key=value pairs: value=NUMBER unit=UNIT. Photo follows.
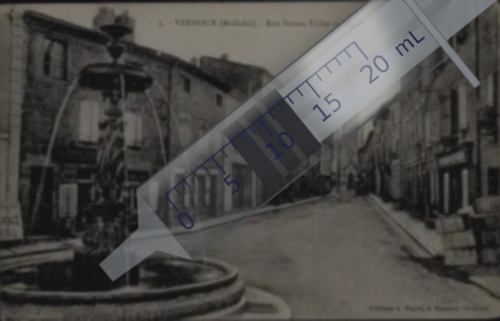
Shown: value=7 unit=mL
